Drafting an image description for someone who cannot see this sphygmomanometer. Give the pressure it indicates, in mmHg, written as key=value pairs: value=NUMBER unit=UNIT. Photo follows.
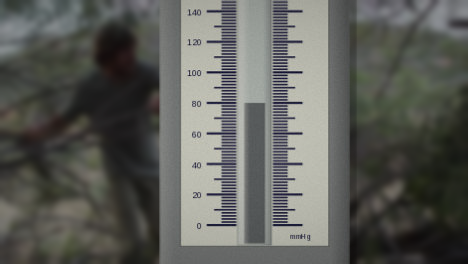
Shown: value=80 unit=mmHg
